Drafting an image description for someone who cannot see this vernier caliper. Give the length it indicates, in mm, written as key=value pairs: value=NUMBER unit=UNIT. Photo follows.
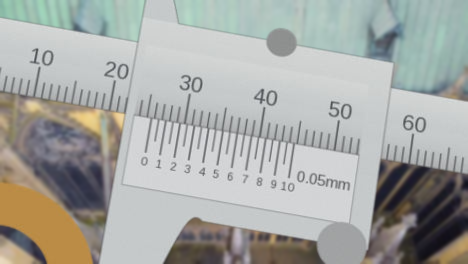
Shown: value=25.6 unit=mm
